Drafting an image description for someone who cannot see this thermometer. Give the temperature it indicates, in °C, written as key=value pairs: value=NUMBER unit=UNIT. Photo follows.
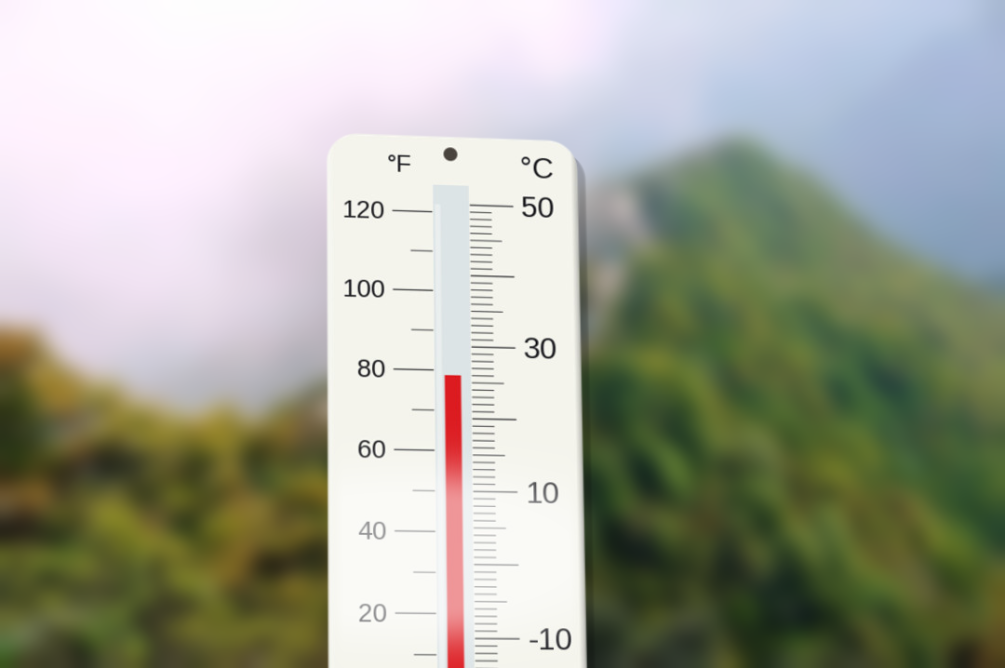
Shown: value=26 unit=°C
